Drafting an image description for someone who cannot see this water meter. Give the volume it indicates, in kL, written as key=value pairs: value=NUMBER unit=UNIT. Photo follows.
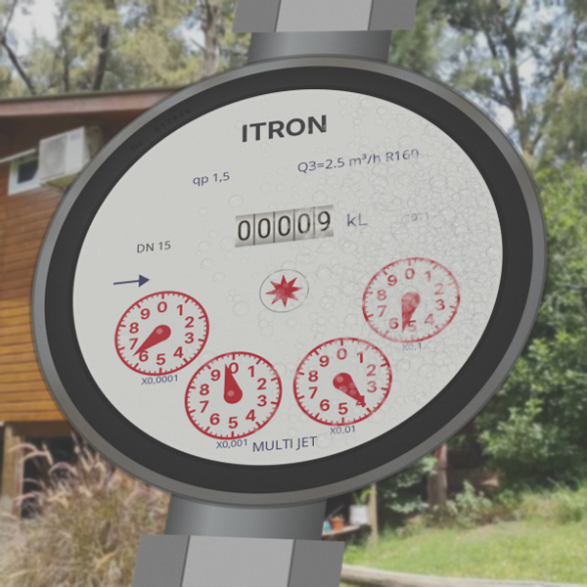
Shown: value=9.5396 unit=kL
